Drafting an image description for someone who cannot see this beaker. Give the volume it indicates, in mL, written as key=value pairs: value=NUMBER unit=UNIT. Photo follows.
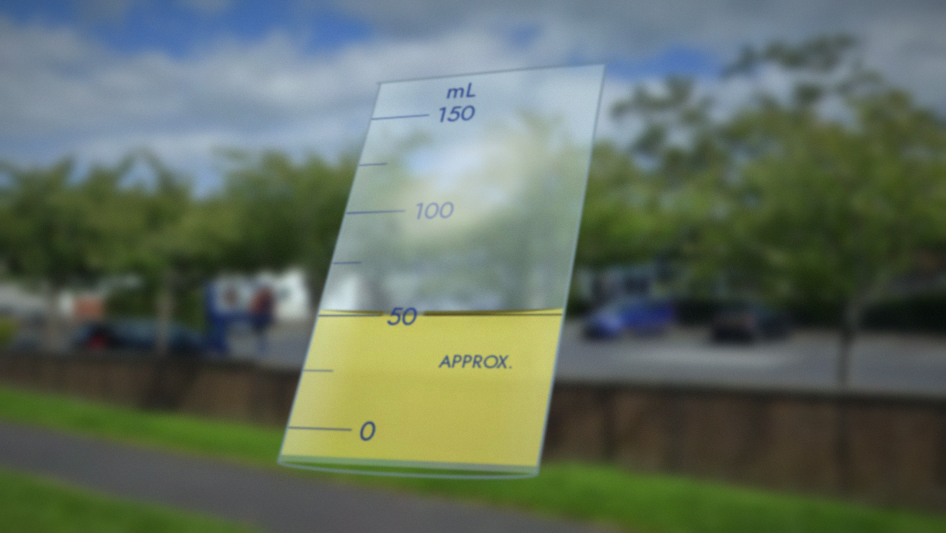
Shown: value=50 unit=mL
